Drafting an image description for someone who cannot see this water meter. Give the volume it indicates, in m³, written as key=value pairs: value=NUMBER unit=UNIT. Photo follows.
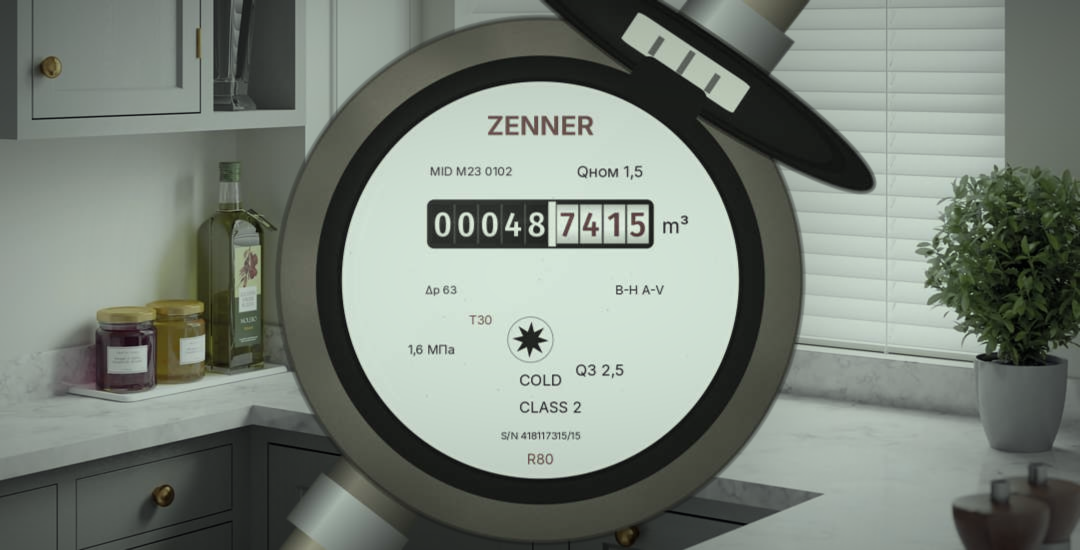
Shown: value=48.7415 unit=m³
